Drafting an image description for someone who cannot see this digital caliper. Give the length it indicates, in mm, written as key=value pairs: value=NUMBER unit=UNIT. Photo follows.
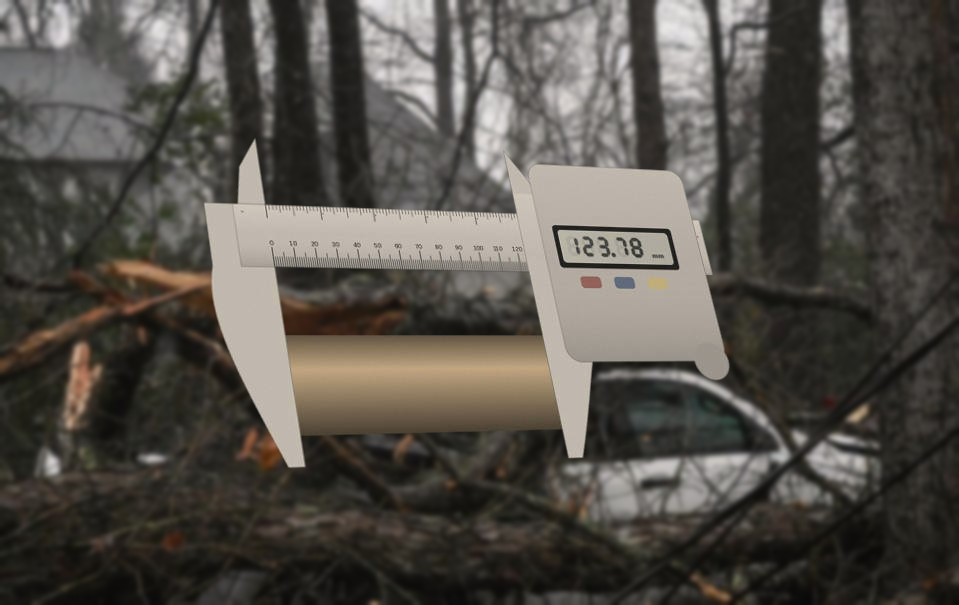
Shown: value=123.78 unit=mm
